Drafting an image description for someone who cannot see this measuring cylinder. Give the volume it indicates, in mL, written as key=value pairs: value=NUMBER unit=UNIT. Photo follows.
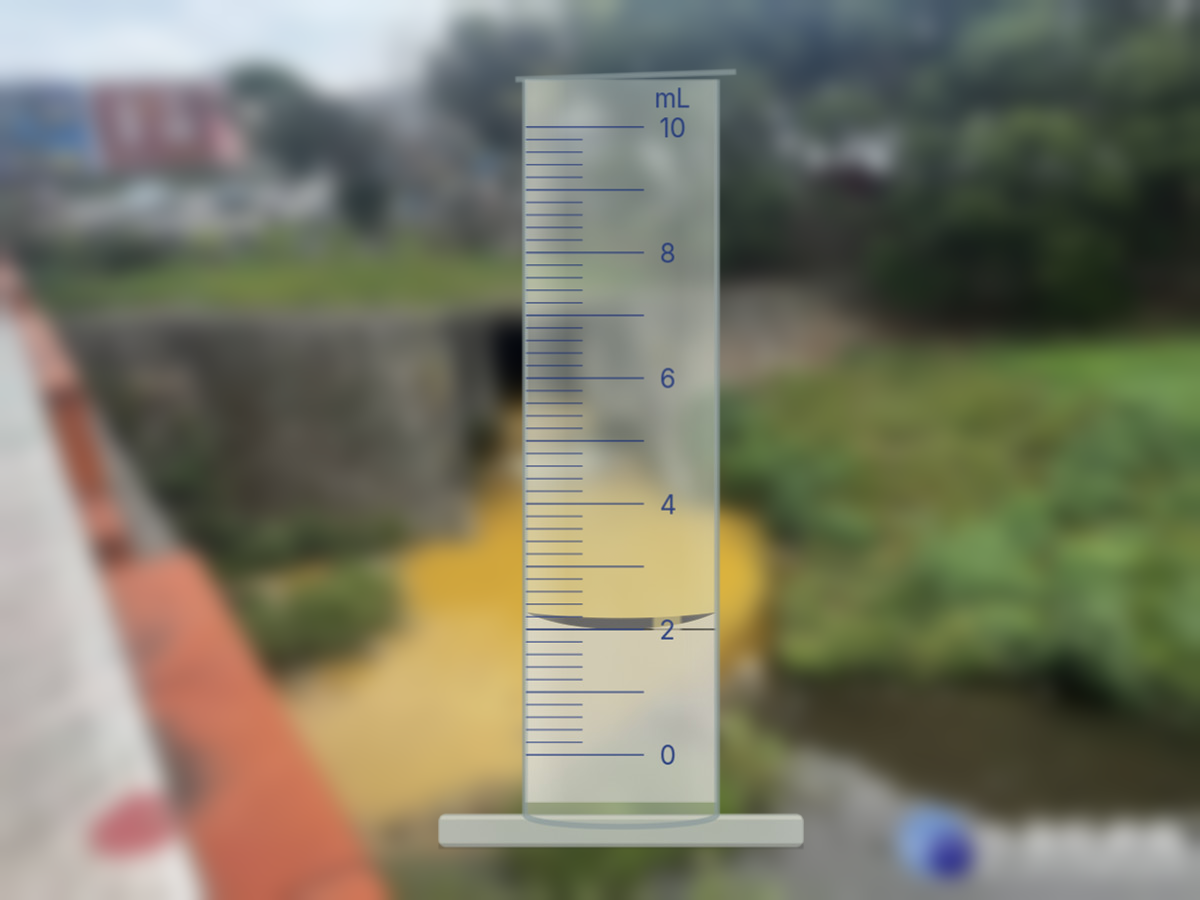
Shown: value=2 unit=mL
